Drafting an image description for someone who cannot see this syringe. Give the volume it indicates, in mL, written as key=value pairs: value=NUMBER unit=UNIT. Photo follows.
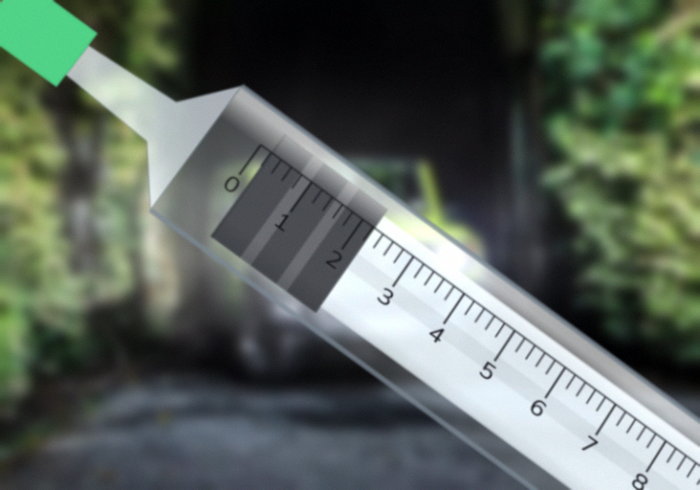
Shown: value=0.2 unit=mL
